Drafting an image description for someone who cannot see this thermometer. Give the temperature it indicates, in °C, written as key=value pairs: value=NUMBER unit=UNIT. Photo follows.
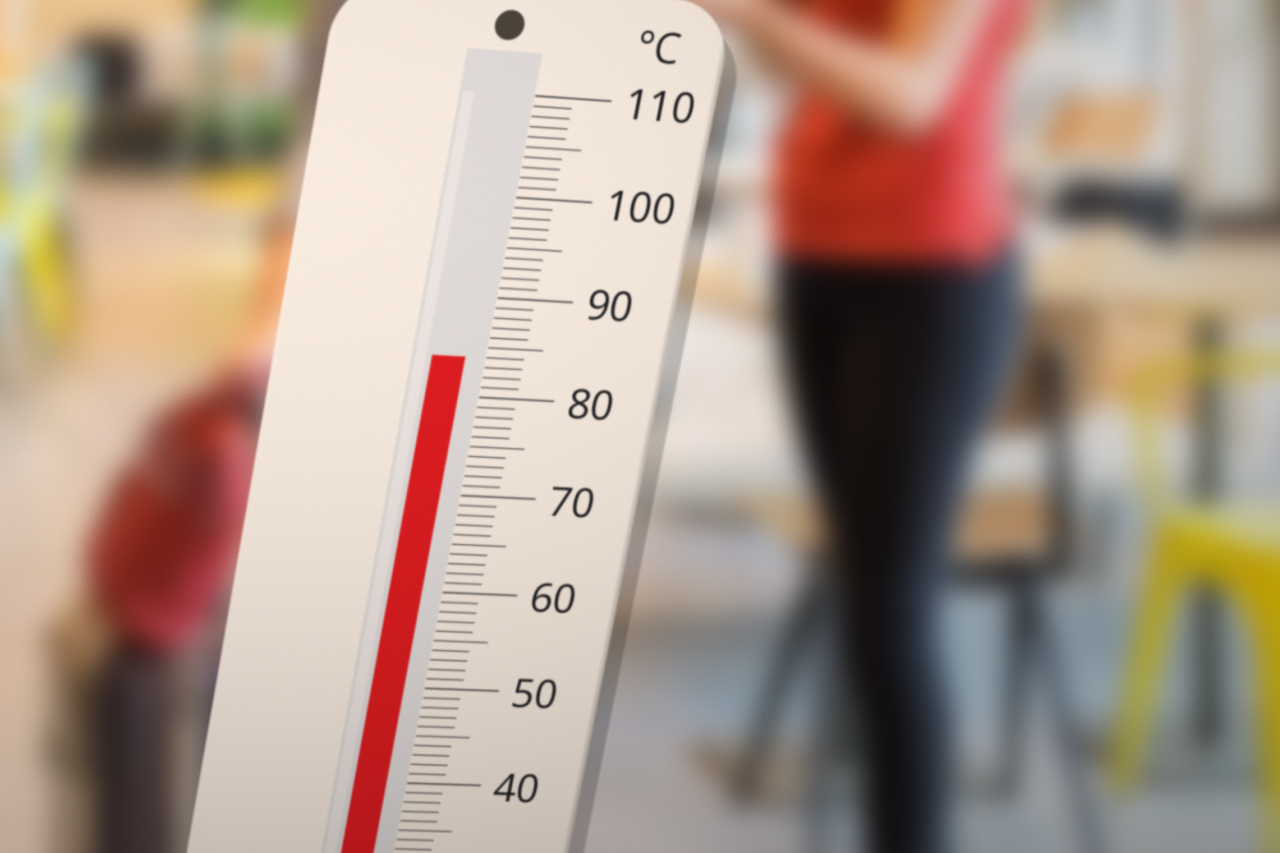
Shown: value=84 unit=°C
